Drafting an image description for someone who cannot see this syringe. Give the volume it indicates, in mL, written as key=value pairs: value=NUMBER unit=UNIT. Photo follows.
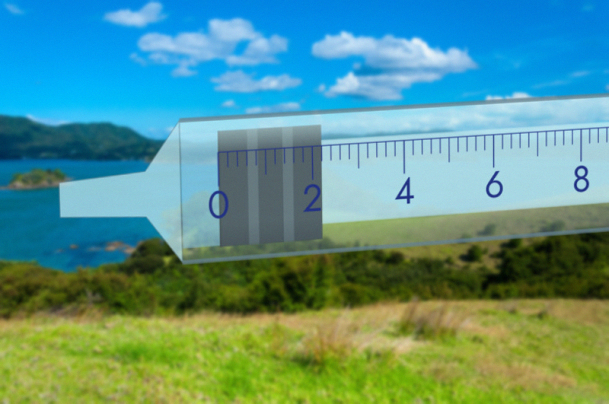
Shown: value=0 unit=mL
